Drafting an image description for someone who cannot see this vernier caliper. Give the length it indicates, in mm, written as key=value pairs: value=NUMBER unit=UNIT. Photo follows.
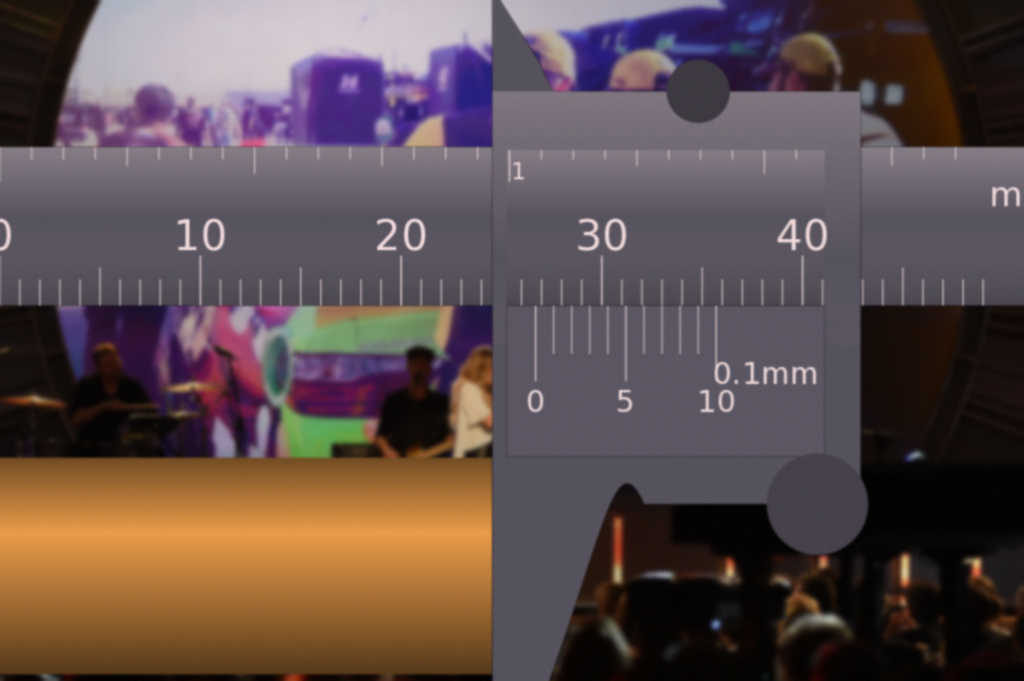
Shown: value=26.7 unit=mm
